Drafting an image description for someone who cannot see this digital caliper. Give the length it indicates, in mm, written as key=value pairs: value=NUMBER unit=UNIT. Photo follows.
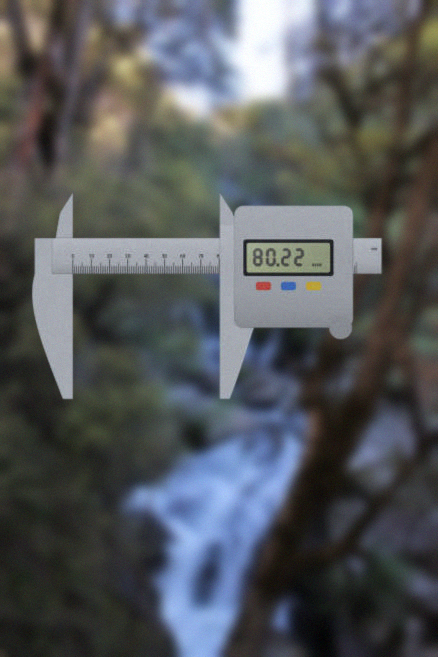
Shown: value=80.22 unit=mm
